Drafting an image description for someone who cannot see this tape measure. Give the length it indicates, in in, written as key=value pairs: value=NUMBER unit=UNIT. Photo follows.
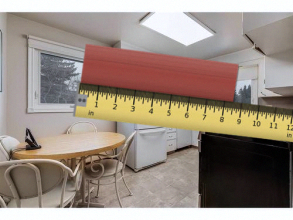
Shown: value=8.5 unit=in
